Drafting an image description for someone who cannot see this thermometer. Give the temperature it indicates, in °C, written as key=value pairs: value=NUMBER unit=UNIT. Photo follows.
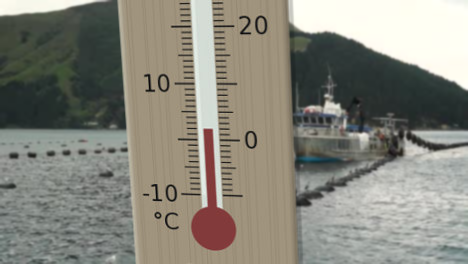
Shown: value=2 unit=°C
